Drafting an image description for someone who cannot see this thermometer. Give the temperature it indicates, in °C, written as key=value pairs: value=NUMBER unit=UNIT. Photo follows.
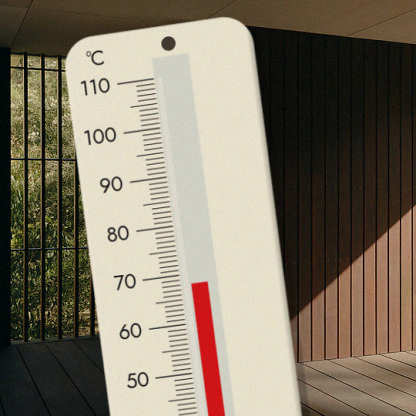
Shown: value=68 unit=°C
